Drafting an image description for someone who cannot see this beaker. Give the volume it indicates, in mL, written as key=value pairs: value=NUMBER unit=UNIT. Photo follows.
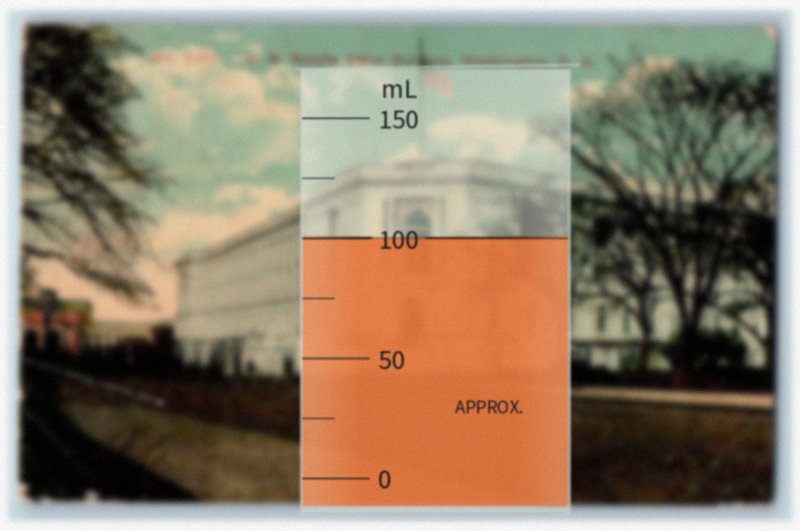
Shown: value=100 unit=mL
